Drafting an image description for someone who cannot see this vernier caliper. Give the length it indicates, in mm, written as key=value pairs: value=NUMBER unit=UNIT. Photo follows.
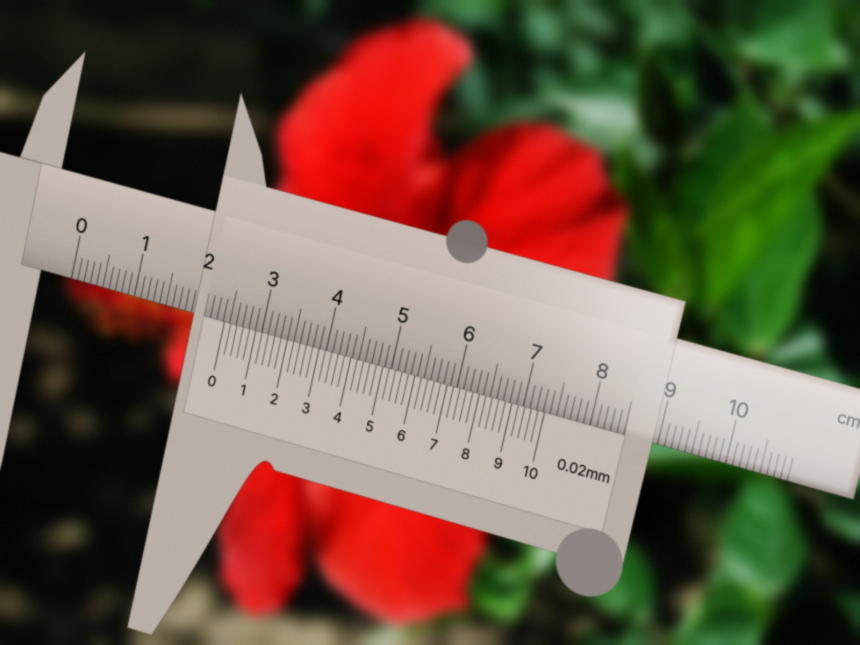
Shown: value=24.2 unit=mm
